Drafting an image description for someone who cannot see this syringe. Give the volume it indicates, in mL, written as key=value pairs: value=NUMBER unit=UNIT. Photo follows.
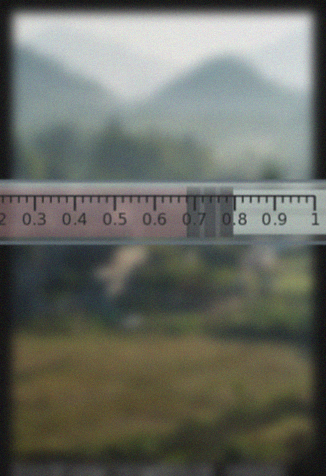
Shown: value=0.68 unit=mL
